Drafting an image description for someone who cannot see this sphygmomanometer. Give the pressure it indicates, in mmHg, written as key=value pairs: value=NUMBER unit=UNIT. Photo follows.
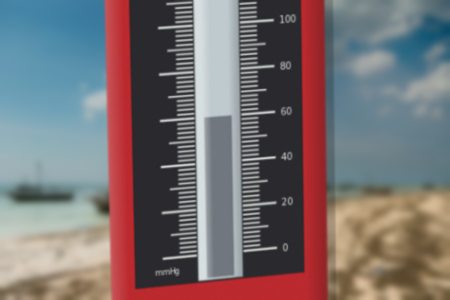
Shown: value=60 unit=mmHg
